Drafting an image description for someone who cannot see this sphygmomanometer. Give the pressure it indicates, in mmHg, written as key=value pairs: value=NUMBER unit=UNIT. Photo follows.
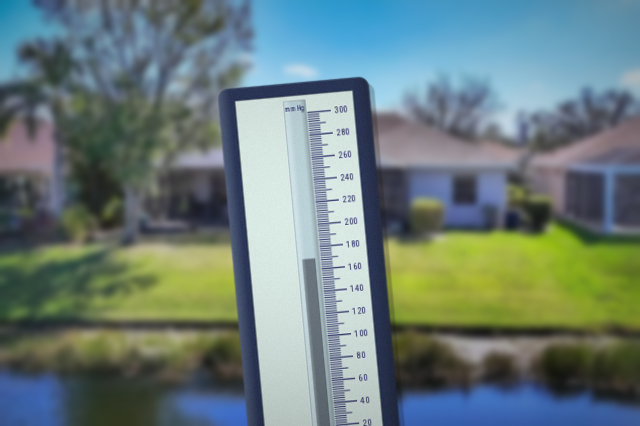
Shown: value=170 unit=mmHg
